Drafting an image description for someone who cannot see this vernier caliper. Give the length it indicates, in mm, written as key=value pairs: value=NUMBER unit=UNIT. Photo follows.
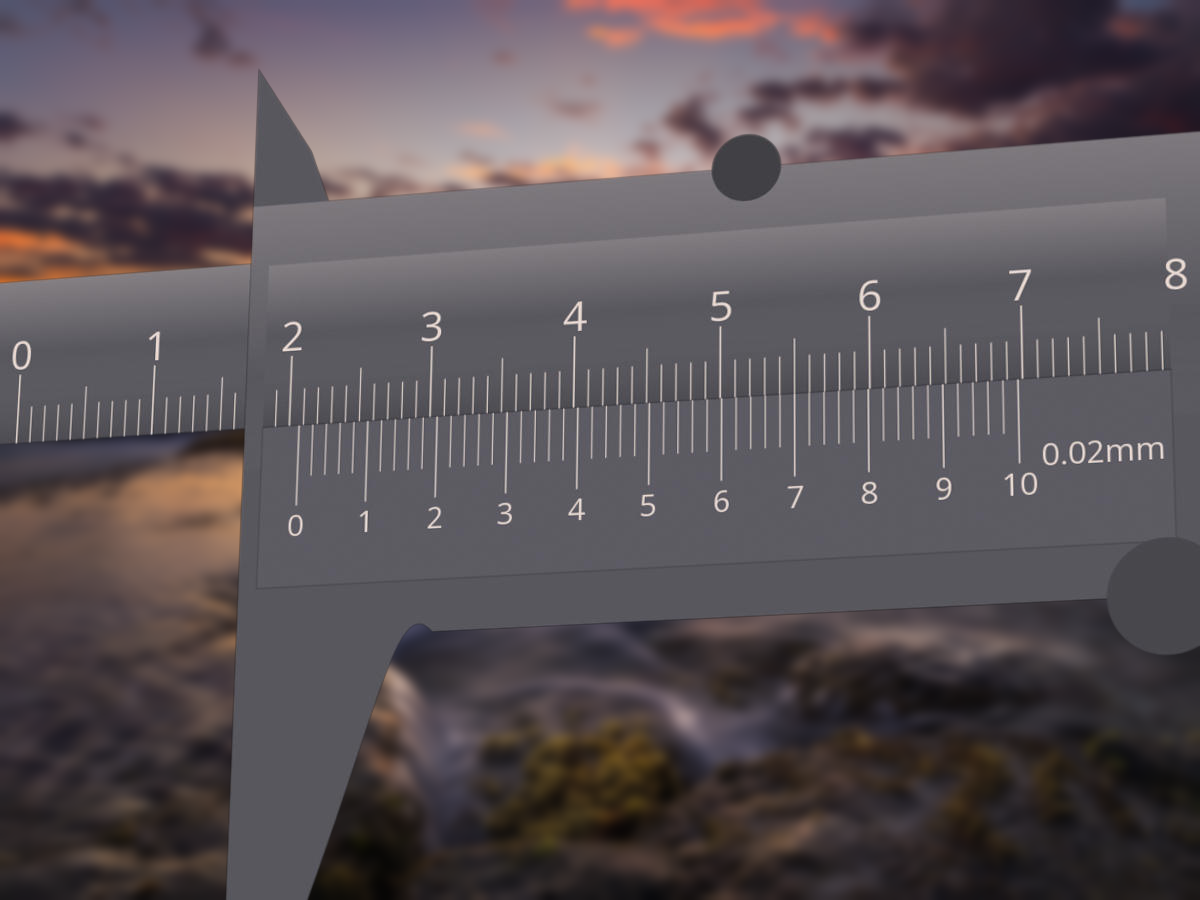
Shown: value=20.7 unit=mm
